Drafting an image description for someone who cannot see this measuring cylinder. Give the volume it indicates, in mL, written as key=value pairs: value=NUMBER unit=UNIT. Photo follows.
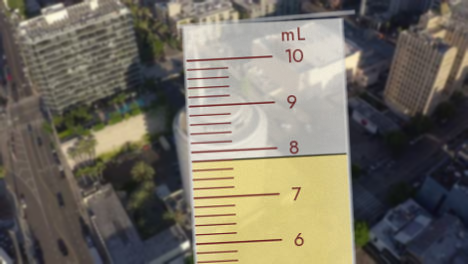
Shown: value=7.8 unit=mL
